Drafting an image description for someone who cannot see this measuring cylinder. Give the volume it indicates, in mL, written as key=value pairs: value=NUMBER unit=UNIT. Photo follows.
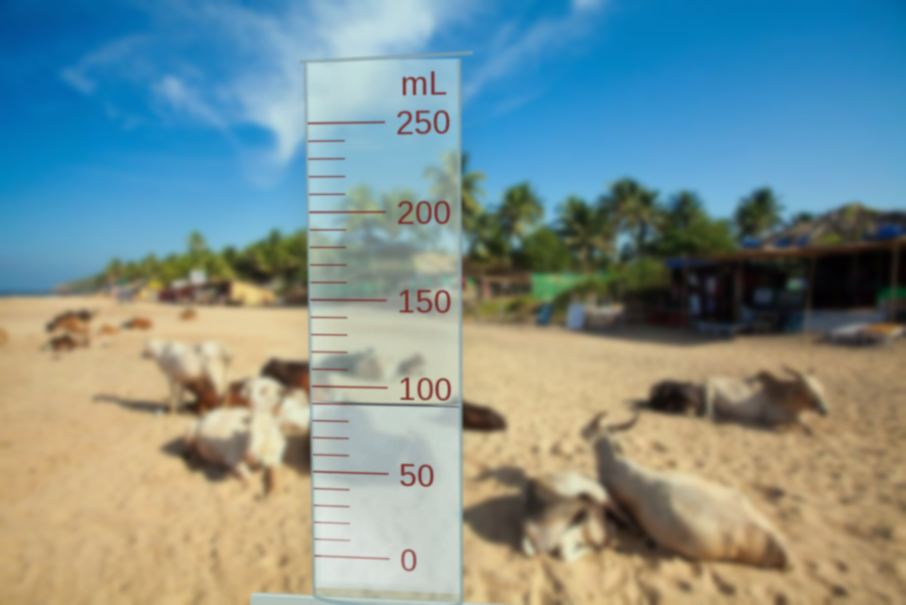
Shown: value=90 unit=mL
